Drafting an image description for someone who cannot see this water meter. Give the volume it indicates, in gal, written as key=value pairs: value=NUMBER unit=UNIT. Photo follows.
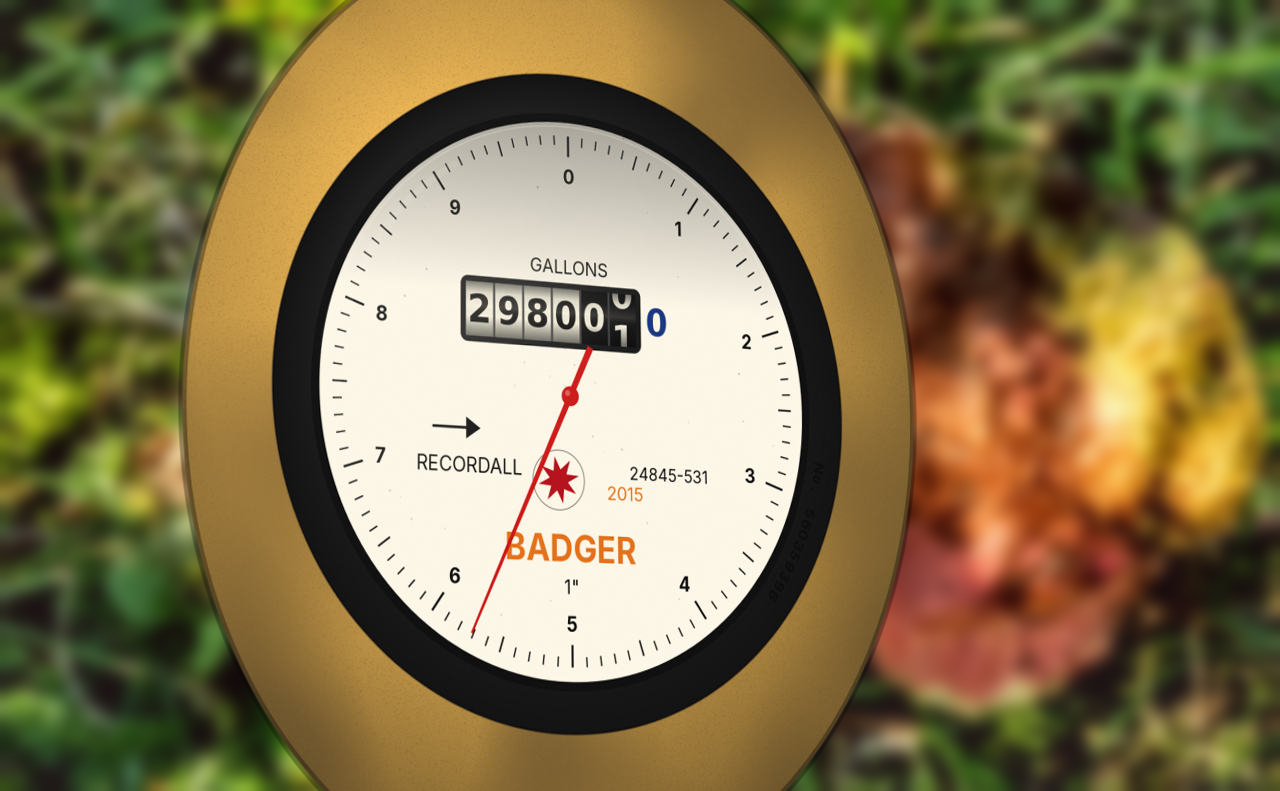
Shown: value=2980005.7 unit=gal
